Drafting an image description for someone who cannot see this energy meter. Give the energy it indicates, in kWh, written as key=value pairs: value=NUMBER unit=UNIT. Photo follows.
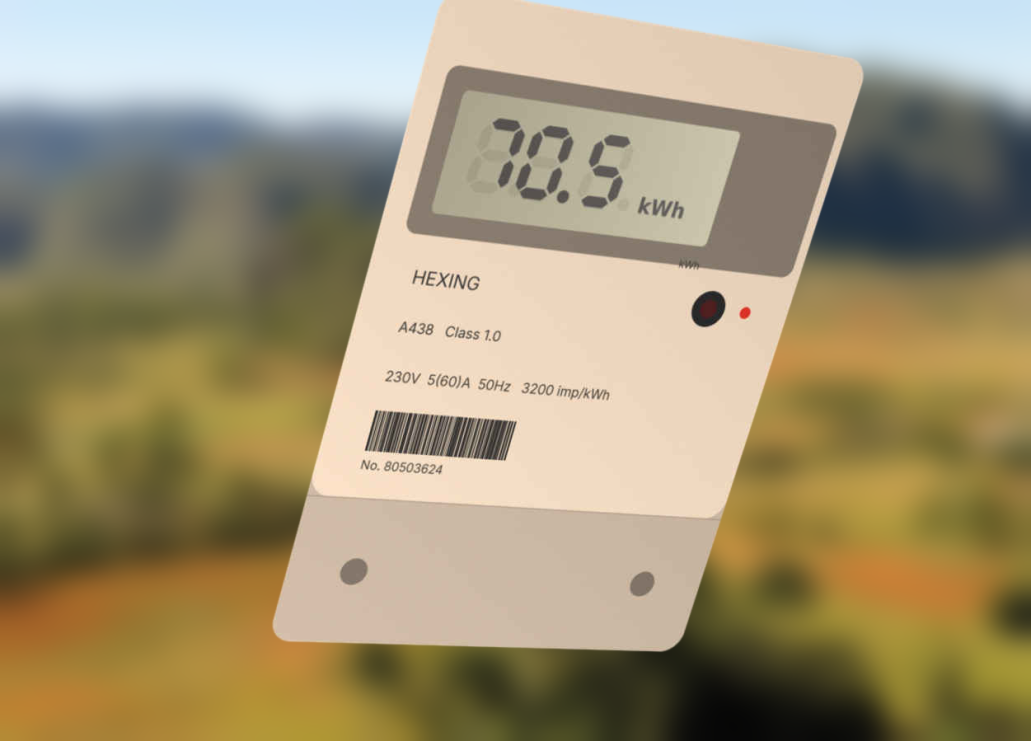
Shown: value=70.5 unit=kWh
